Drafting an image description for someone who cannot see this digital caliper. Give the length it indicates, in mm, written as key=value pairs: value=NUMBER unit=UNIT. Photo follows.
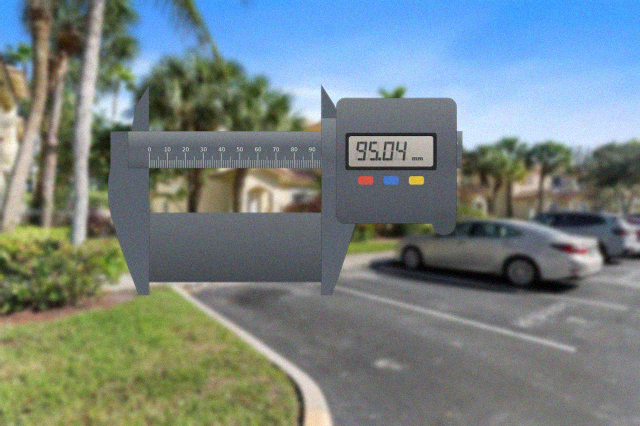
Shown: value=95.04 unit=mm
